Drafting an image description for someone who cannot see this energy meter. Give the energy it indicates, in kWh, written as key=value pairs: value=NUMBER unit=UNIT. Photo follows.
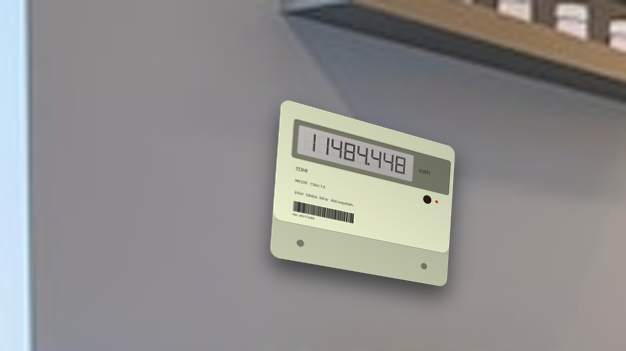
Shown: value=11484.448 unit=kWh
